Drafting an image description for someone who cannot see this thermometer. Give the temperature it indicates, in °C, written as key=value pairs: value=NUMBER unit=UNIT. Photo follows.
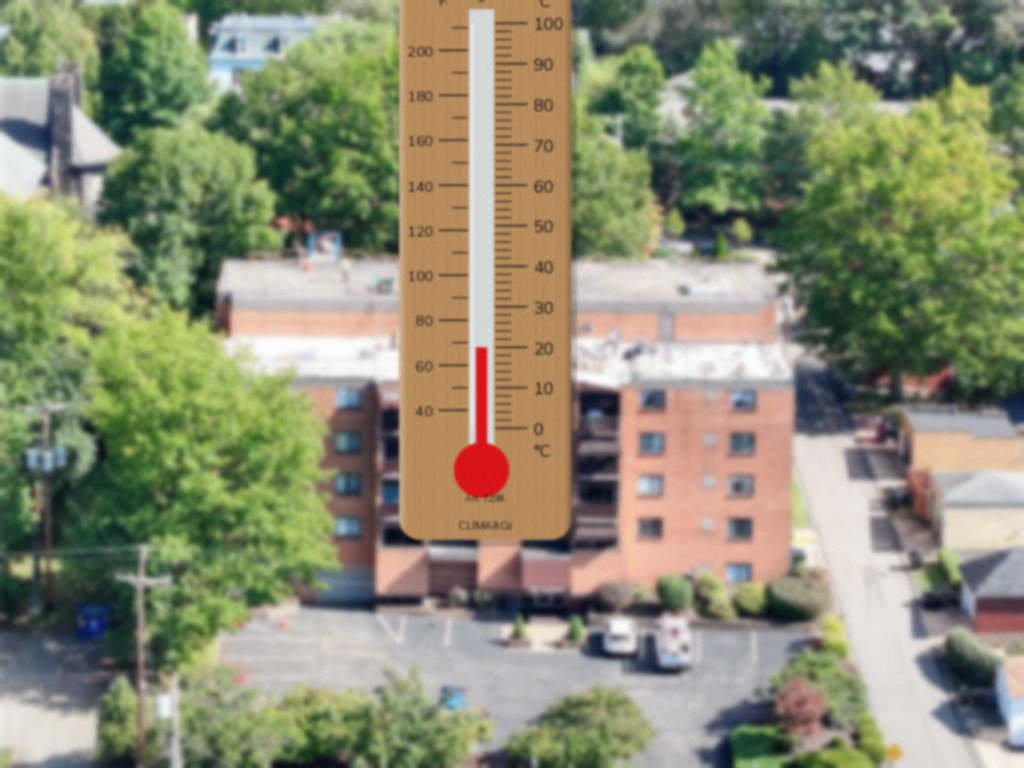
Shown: value=20 unit=°C
